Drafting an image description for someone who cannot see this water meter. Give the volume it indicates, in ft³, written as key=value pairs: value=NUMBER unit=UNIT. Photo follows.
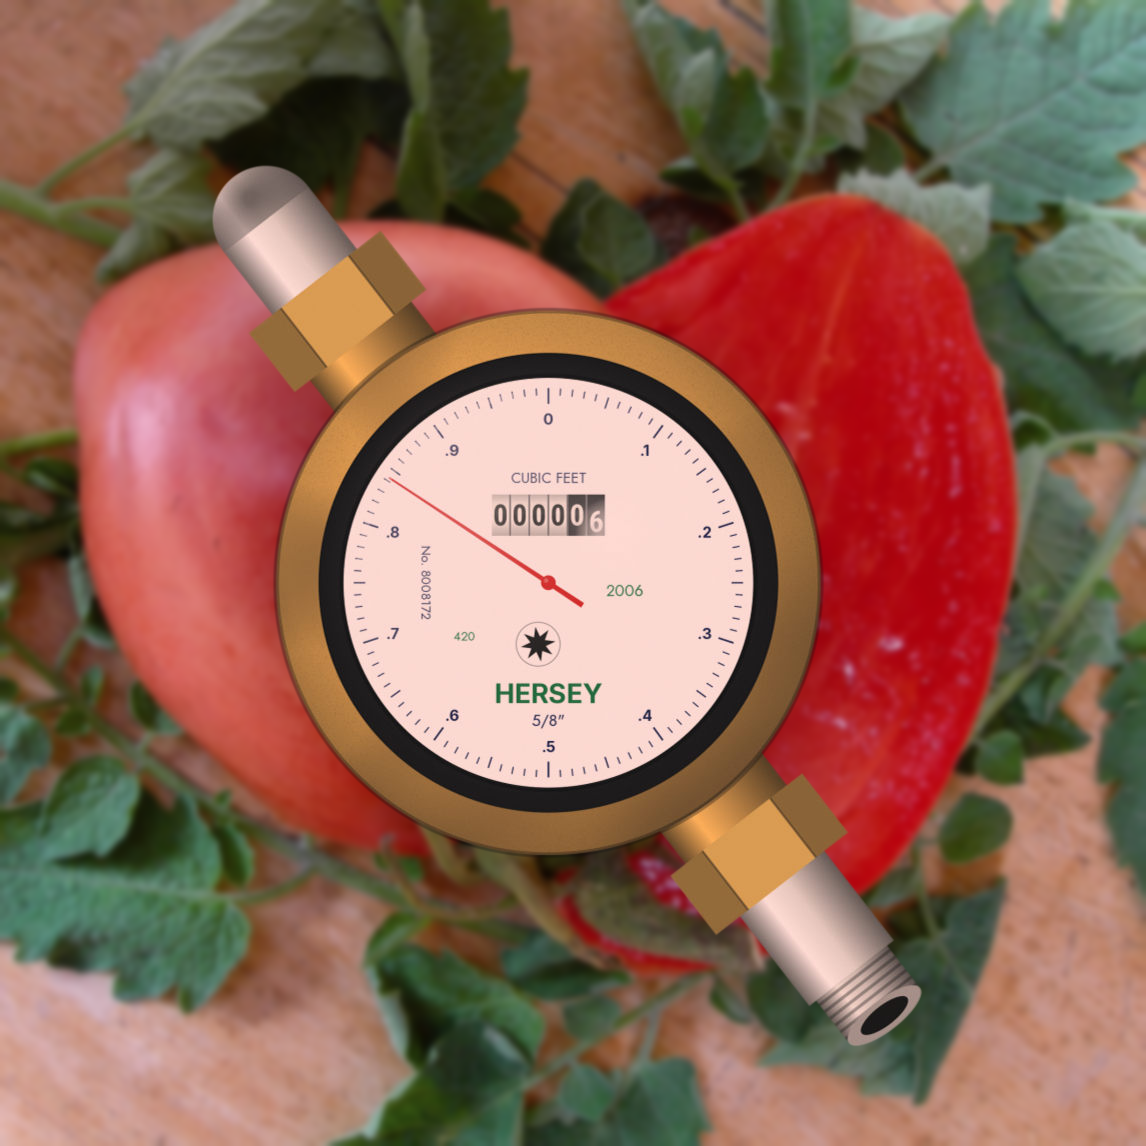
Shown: value=5.84 unit=ft³
